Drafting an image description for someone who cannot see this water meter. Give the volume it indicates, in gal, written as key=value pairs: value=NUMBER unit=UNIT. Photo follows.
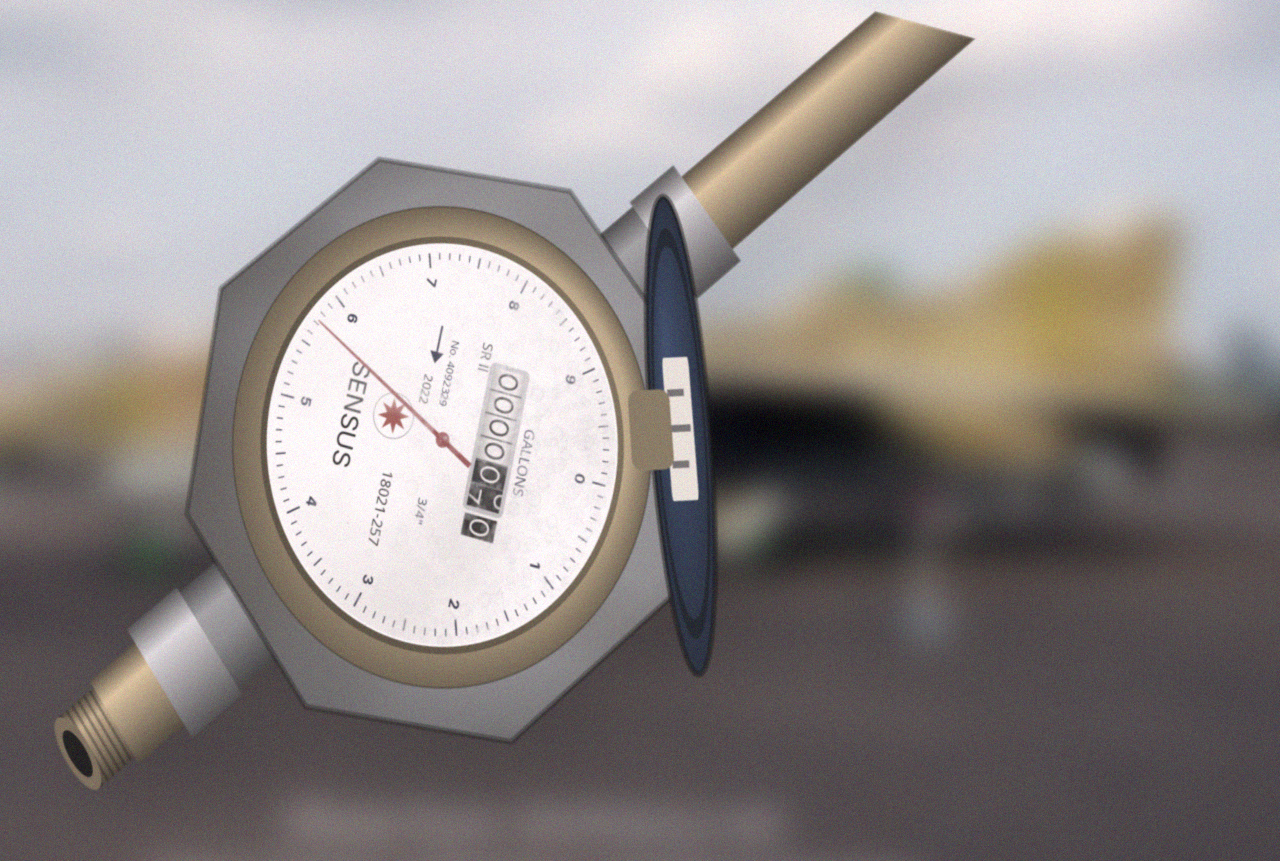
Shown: value=65.7 unit=gal
